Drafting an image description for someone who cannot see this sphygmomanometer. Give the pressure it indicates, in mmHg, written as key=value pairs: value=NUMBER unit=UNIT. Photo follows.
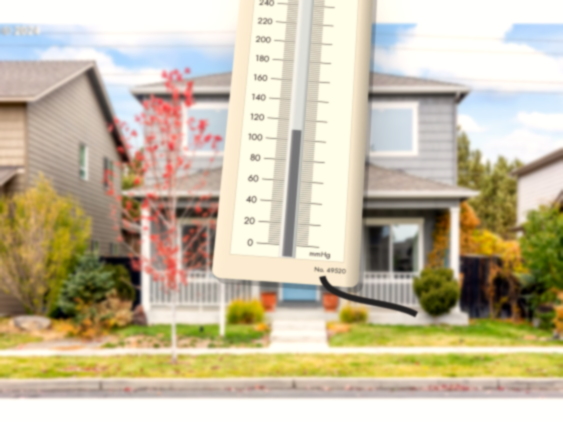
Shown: value=110 unit=mmHg
